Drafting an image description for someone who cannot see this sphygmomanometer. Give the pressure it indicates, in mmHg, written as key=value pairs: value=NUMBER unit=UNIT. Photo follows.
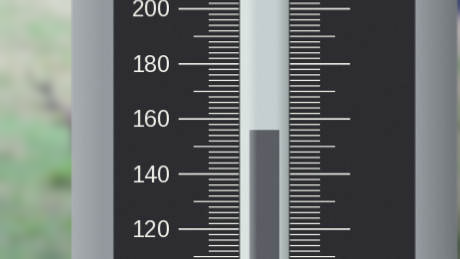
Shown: value=156 unit=mmHg
